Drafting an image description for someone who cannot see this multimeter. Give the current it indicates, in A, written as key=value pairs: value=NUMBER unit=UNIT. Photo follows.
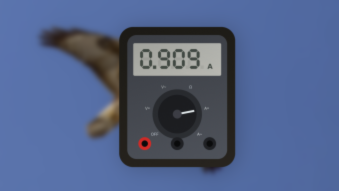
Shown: value=0.909 unit=A
